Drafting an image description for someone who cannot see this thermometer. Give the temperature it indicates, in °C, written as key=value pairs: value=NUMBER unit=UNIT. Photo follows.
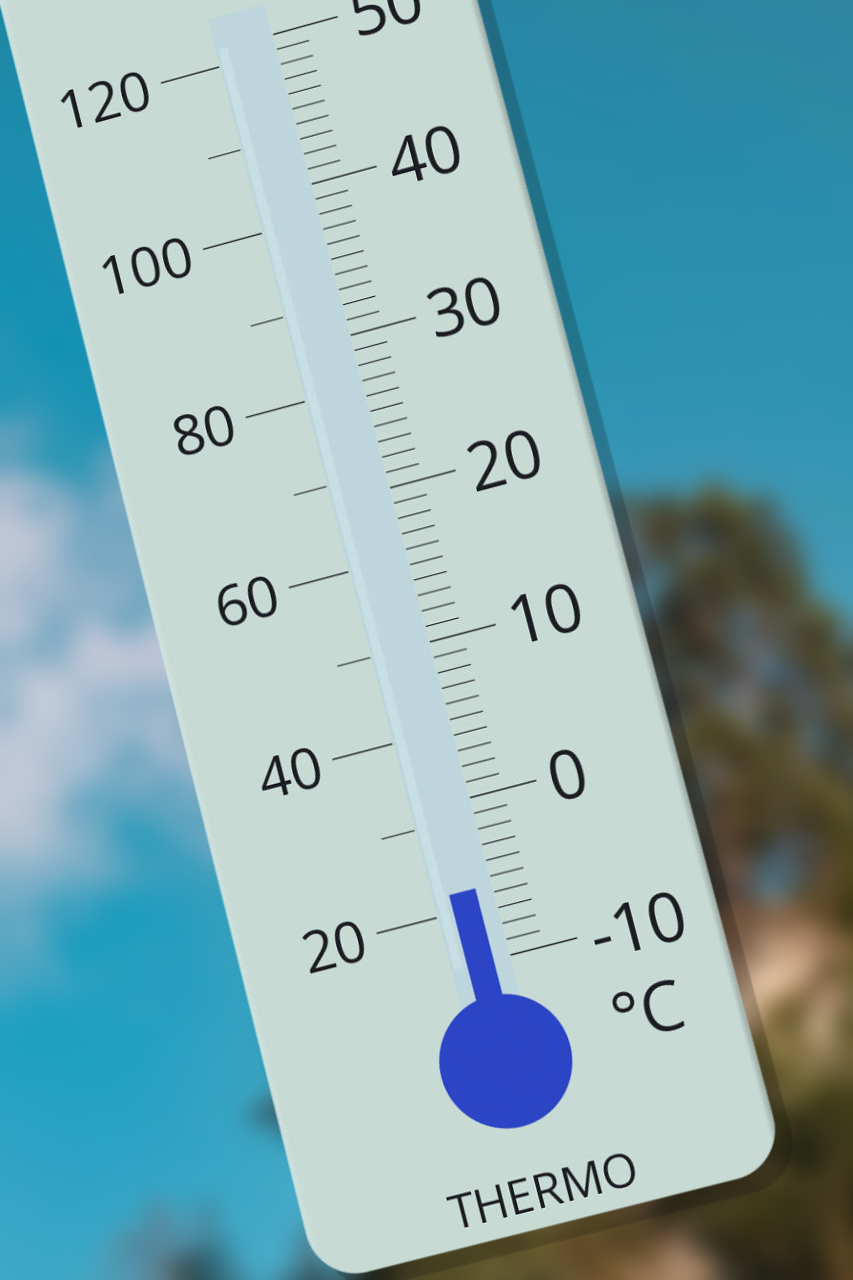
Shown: value=-5.5 unit=°C
